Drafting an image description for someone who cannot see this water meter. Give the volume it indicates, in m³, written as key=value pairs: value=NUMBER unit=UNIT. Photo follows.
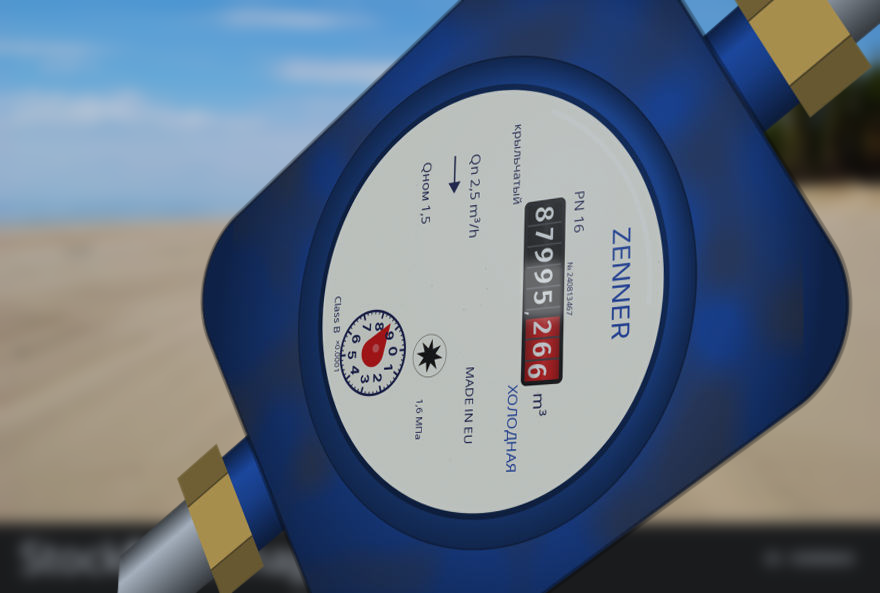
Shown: value=87995.2658 unit=m³
